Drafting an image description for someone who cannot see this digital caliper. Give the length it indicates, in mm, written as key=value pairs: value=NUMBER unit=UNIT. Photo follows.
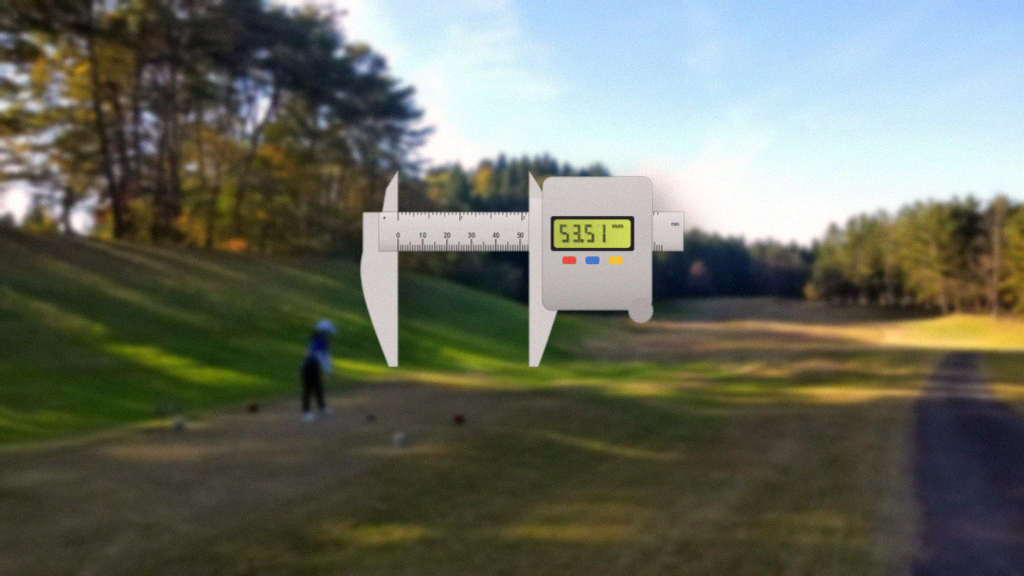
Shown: value=53.51 unit=mm
